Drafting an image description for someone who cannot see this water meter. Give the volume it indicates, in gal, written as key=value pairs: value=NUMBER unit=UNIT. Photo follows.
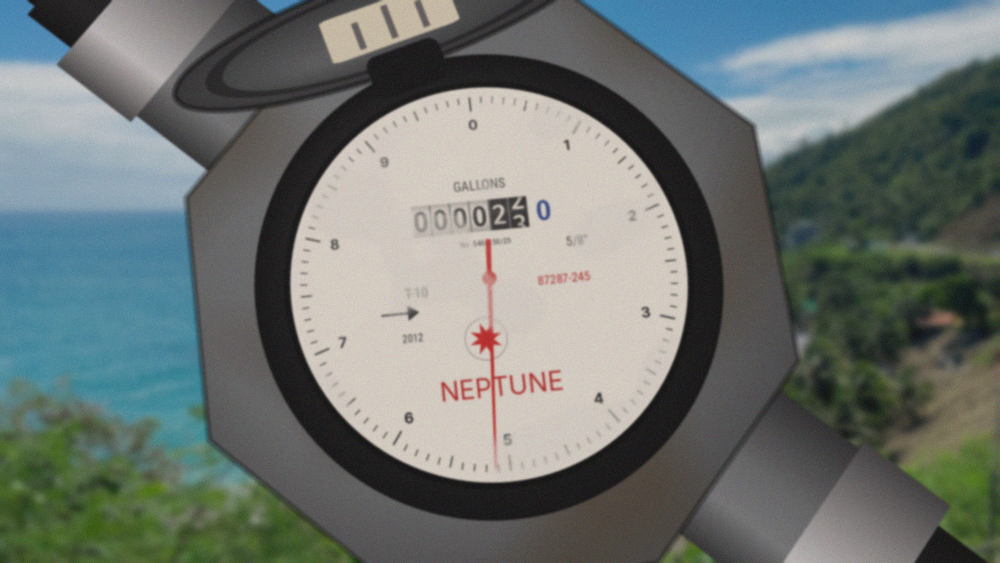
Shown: value=225.1 unit=gal
